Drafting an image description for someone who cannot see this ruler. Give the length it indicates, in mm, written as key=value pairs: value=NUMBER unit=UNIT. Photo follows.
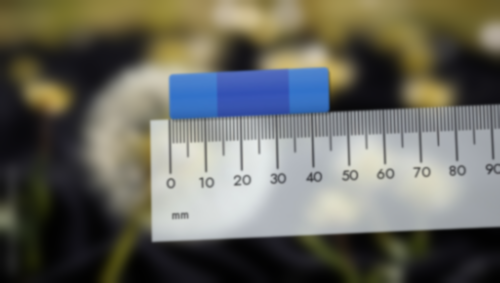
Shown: value=45 unit=mm
